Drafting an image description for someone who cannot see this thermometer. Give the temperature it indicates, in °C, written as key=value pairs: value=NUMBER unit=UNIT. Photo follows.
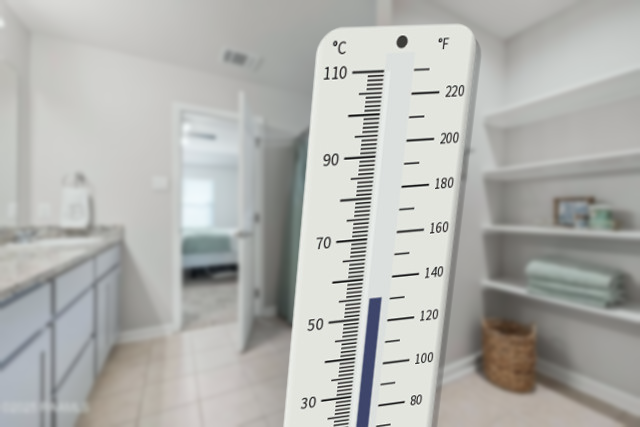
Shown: value=55 unit=°C
